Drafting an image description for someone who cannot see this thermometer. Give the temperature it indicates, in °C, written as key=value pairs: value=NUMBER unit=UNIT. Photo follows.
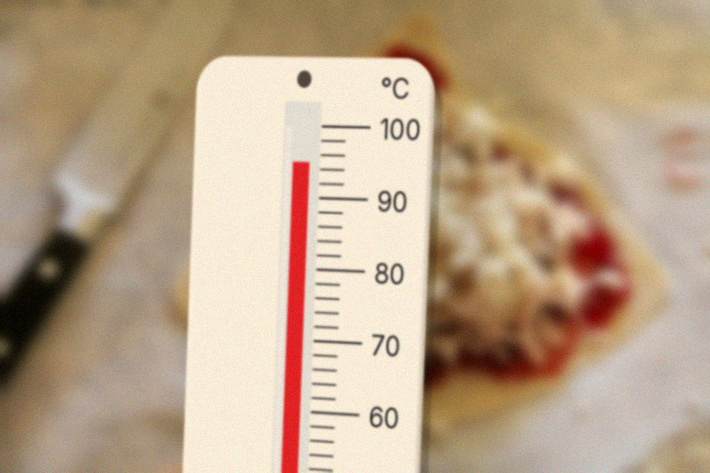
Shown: value=95 unit=°C
